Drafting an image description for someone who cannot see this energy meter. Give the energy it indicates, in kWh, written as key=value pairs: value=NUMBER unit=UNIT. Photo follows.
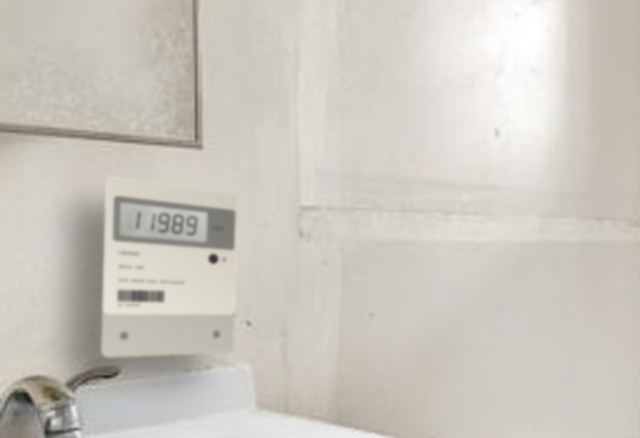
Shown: value=11989 unit=kWh
